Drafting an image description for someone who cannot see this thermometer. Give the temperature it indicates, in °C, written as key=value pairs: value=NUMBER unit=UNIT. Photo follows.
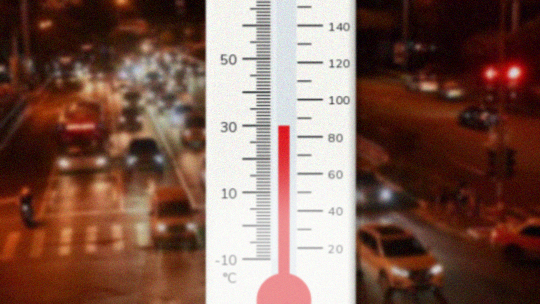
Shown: value=30 unit=°C
